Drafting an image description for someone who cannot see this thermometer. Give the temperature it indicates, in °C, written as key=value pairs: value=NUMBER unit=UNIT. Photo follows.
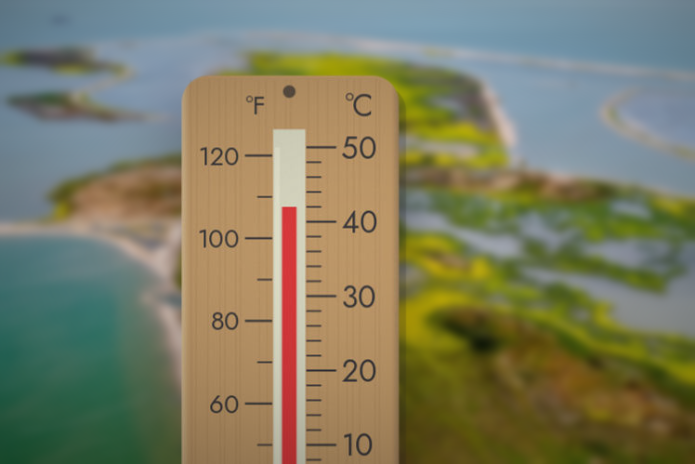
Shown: value=42 unit=°C
